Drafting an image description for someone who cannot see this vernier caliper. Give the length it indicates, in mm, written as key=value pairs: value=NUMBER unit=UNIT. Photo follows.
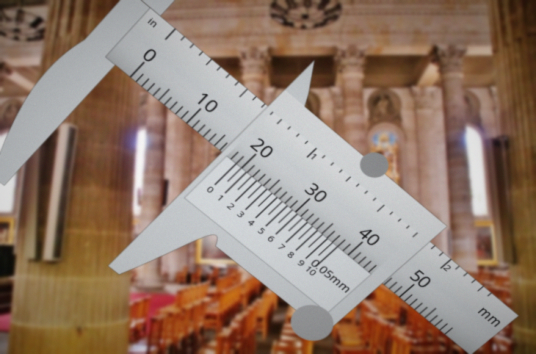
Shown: value=19.0 unit=mm
